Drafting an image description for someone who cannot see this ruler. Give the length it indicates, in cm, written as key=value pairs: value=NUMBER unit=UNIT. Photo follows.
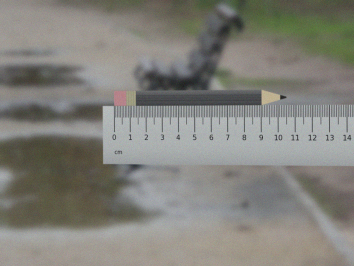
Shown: value=10.5 unit=cm
